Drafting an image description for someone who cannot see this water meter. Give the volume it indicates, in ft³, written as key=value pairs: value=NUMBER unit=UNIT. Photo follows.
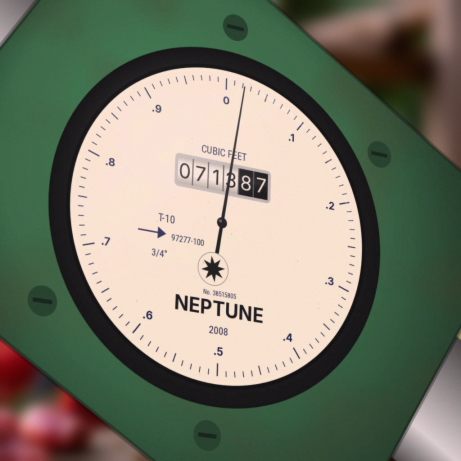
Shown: value=71387.02 unit=ft³
